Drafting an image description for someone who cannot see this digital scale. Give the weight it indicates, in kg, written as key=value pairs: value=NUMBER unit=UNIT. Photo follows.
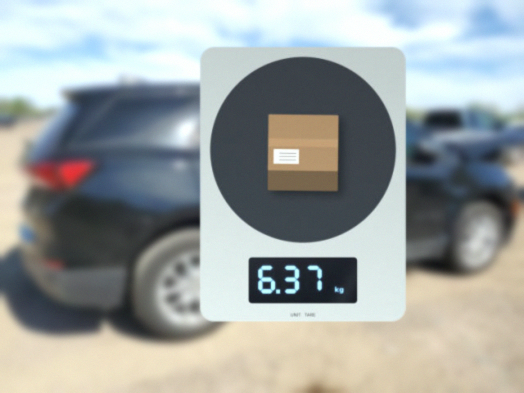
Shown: value=6.37 unit=kg
